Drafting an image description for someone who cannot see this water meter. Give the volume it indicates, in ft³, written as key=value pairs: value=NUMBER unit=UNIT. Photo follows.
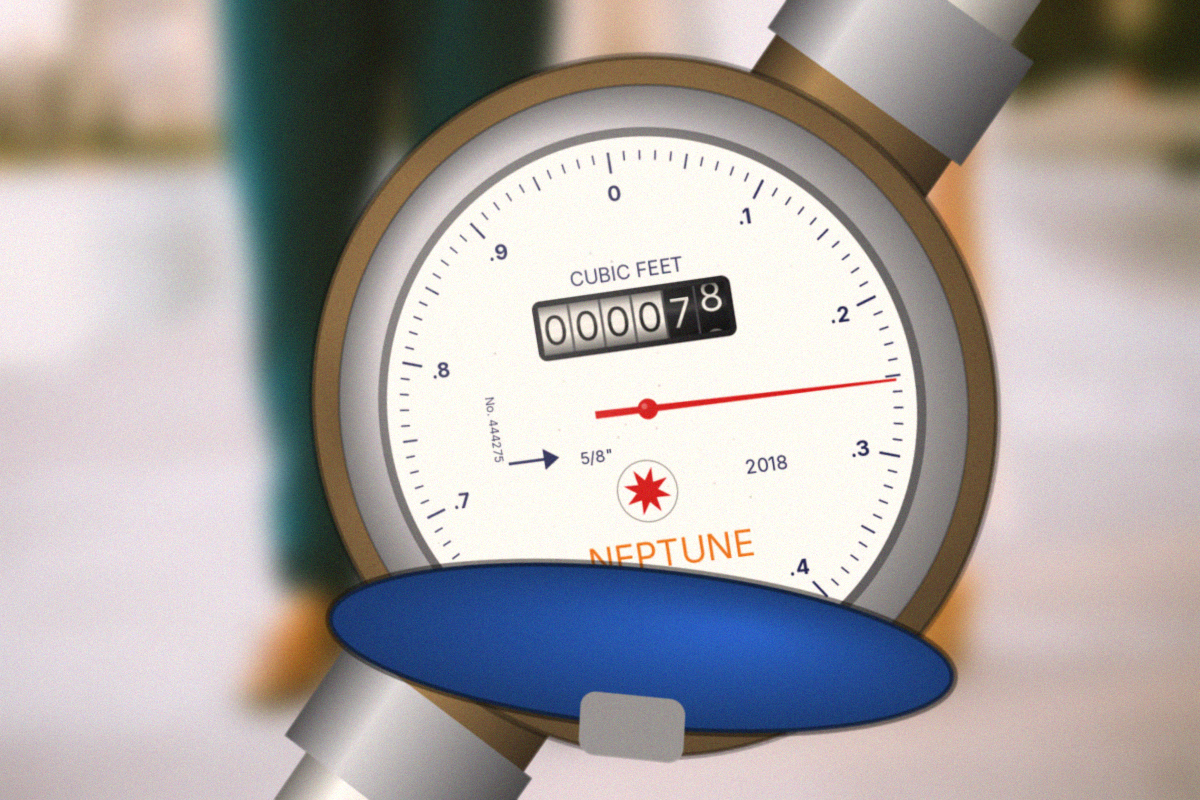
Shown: value=78.25 unit=ft³
